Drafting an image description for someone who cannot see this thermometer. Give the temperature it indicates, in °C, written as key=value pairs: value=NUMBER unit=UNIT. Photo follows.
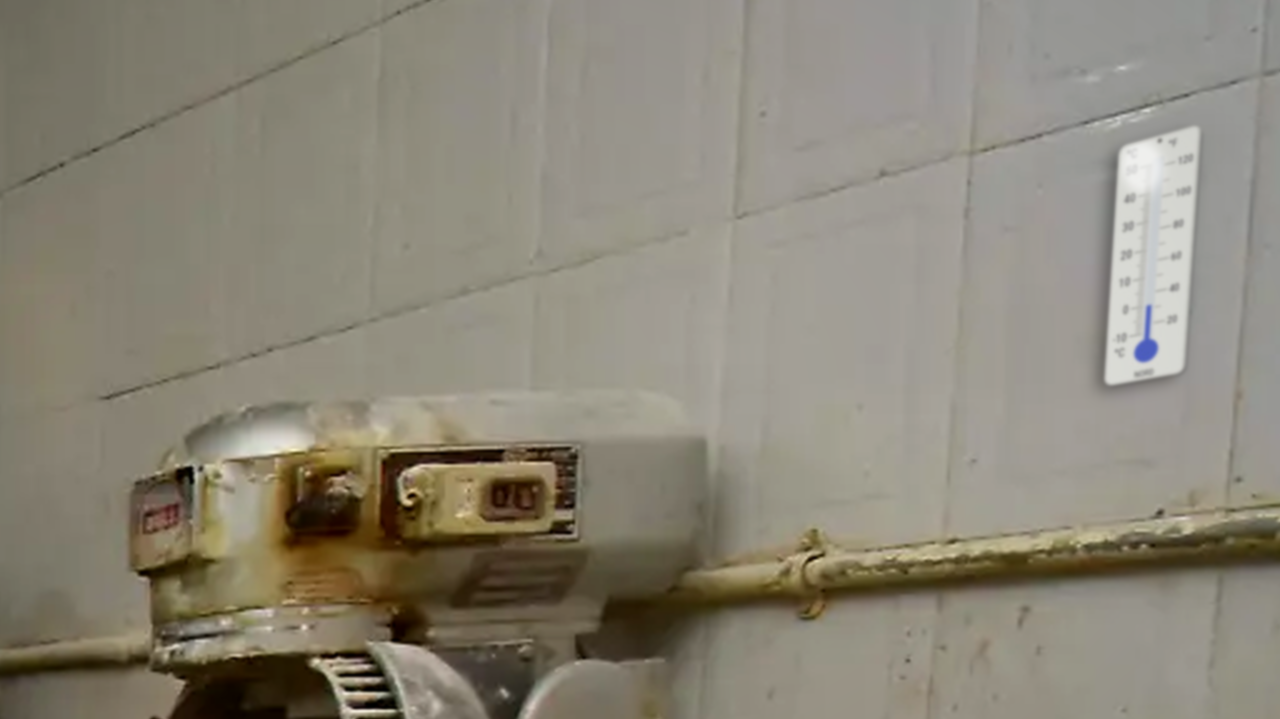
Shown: value=0 unit=°C
